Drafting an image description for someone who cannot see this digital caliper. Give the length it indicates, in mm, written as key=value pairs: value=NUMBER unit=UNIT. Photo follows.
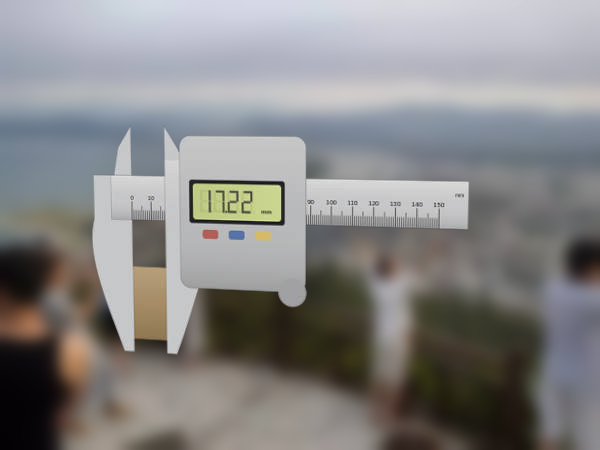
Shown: value=17.22 unit=mm
